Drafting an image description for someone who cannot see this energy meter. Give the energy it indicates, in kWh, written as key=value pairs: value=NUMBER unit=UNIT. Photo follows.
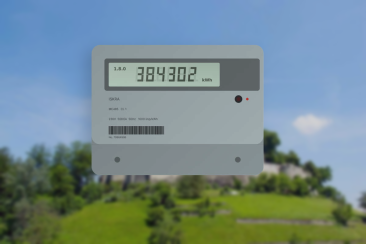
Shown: value=384302 unit=kWh
